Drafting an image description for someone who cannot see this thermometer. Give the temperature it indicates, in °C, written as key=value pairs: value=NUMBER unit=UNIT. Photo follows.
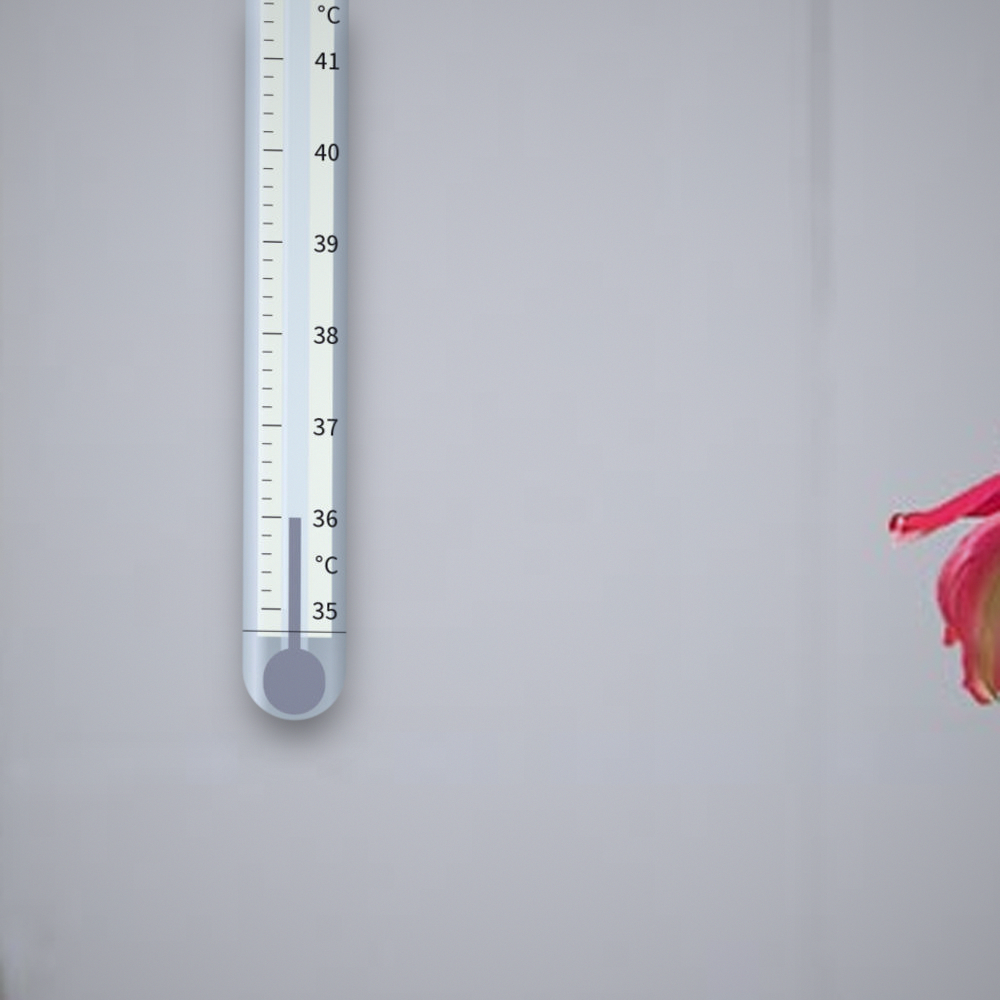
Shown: value=36 unit=°C
